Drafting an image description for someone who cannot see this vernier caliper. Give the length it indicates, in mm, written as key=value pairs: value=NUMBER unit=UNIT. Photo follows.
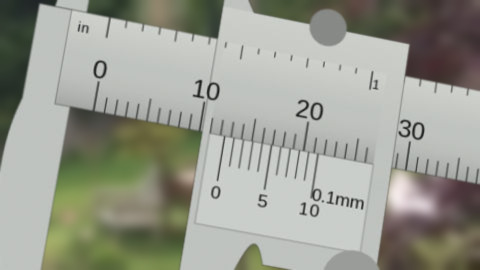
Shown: value=12.4 unit=mm
